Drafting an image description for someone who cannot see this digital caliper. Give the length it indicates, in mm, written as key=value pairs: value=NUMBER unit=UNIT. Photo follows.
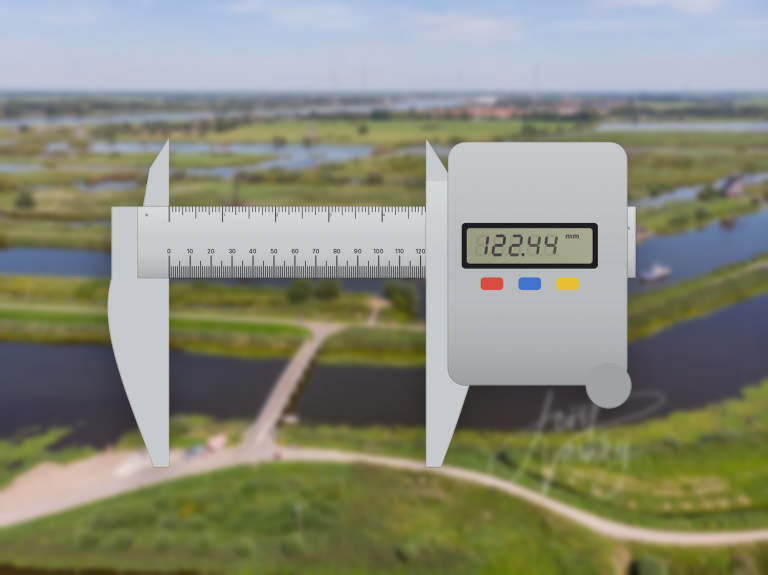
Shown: value=122.44 unit=mm
